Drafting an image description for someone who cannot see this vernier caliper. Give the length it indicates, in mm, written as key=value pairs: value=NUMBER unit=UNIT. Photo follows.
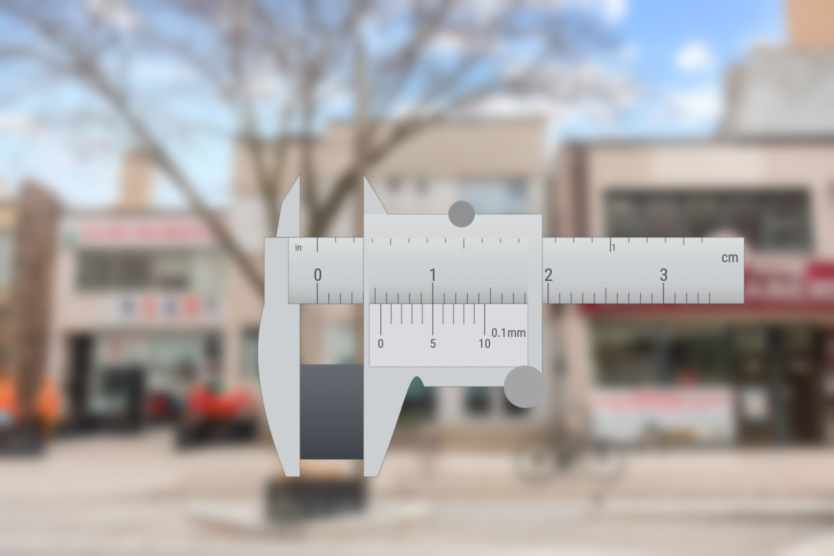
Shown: value=5.5 unit=mm
